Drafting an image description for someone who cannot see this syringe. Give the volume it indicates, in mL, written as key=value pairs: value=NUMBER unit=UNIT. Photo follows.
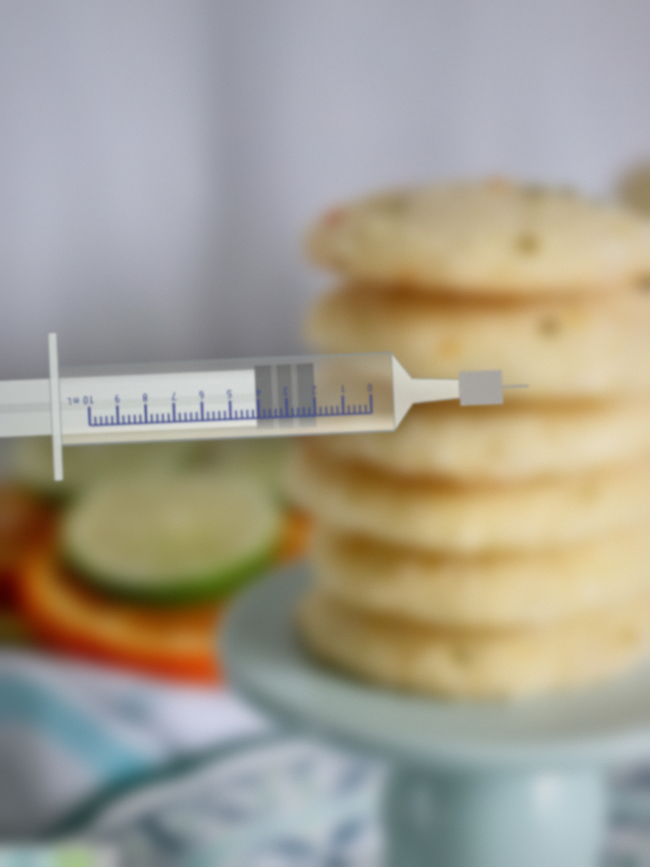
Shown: value=2 unit=mL
